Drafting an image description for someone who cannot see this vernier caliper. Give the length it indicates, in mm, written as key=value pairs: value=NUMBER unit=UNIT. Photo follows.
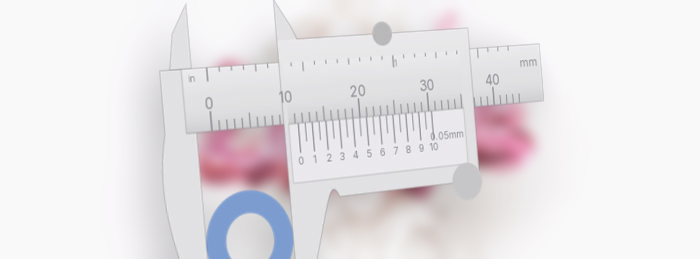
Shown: value=11.4 unit=mm
